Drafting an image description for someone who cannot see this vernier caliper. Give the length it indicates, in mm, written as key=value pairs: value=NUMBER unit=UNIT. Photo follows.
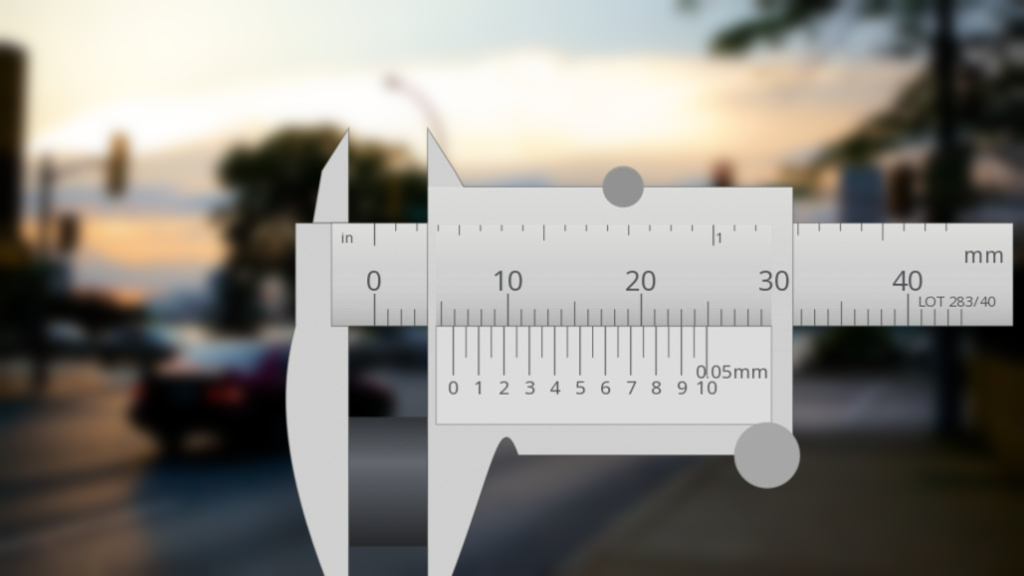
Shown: value=5.9 unit=mm
